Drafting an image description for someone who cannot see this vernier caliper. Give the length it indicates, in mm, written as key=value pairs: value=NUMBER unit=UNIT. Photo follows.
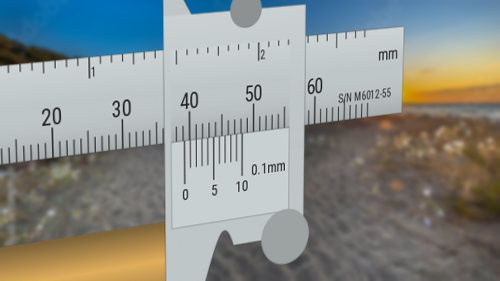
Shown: value=39.2 unit=mm
